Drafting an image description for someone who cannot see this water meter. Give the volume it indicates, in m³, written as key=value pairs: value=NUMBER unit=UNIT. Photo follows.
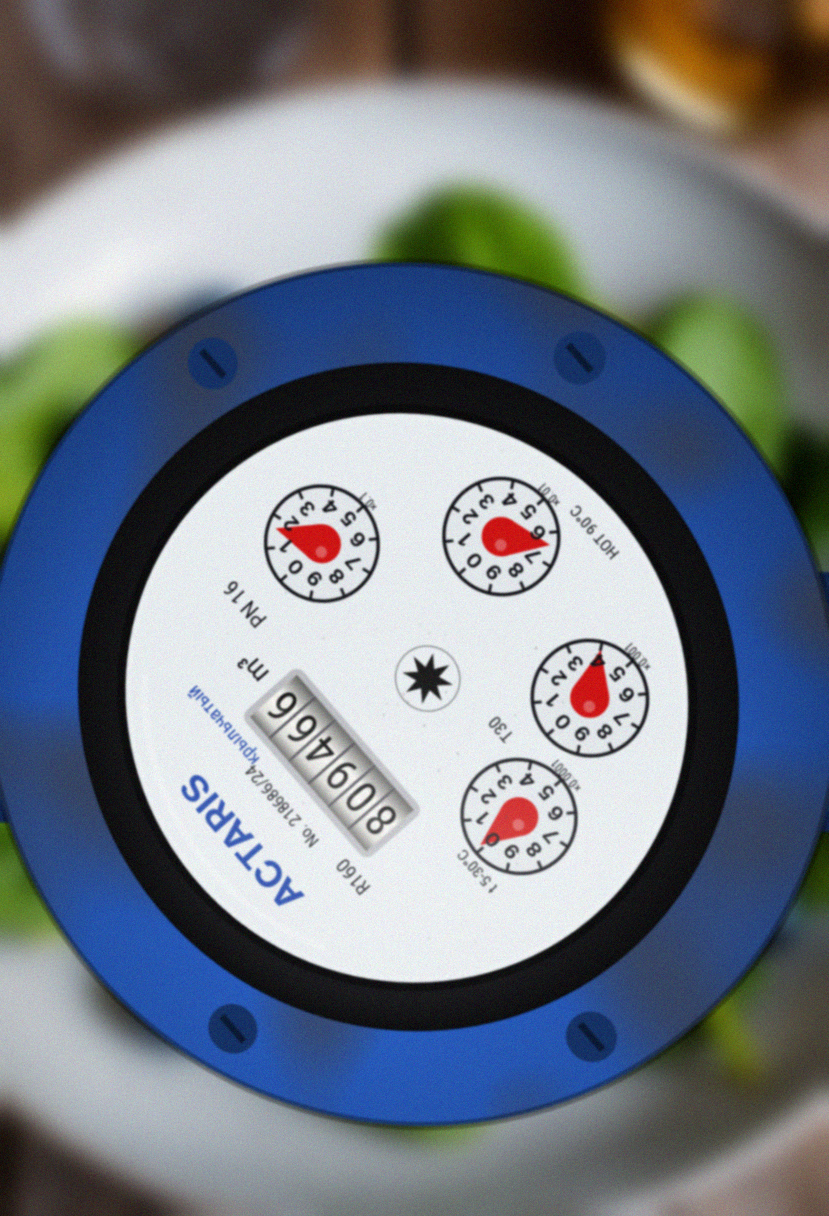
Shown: value=809466.1640 unit=m³
